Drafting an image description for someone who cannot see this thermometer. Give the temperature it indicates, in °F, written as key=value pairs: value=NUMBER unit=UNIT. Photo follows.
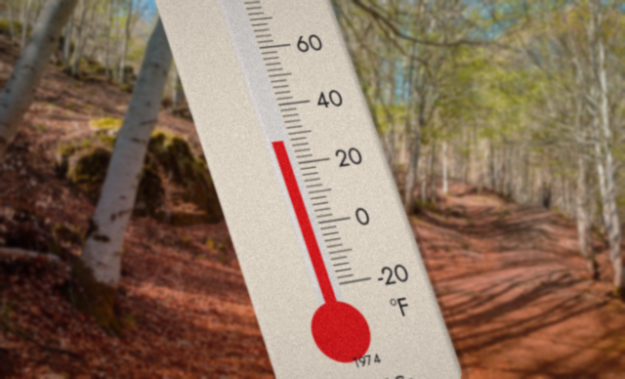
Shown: value=28 unit=°F
